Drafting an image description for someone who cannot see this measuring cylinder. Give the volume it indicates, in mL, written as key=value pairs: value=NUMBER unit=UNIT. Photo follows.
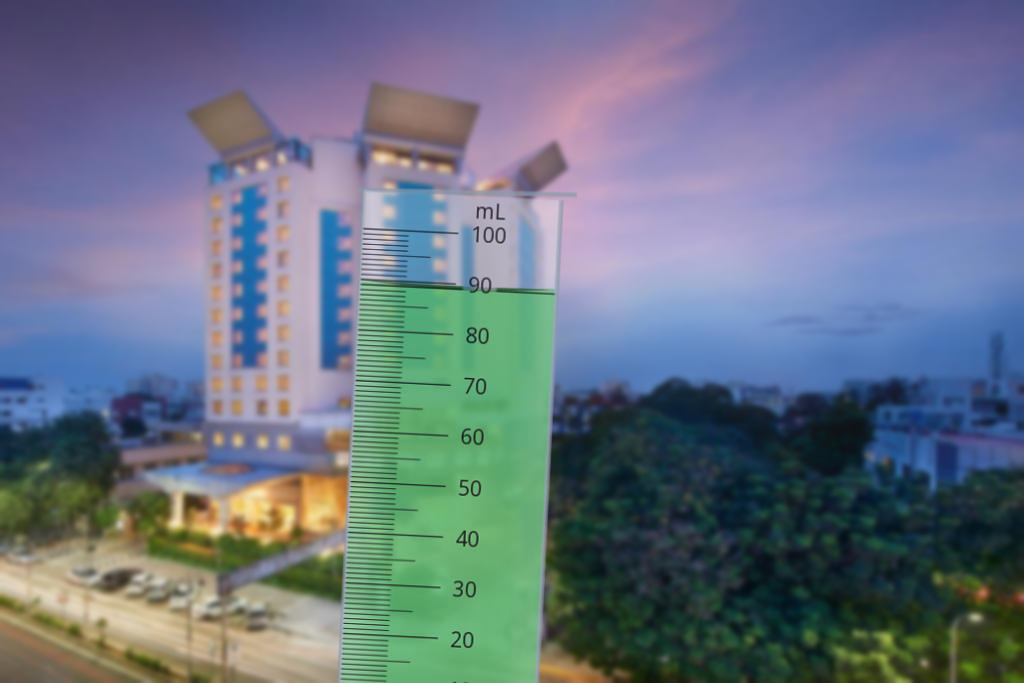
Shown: value=89 unit=mL
